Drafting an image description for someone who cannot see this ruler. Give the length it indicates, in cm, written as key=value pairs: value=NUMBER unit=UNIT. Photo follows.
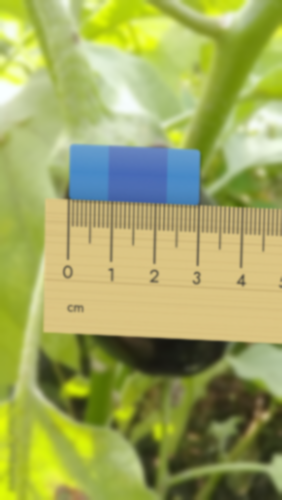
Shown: value=3 unit=cm
